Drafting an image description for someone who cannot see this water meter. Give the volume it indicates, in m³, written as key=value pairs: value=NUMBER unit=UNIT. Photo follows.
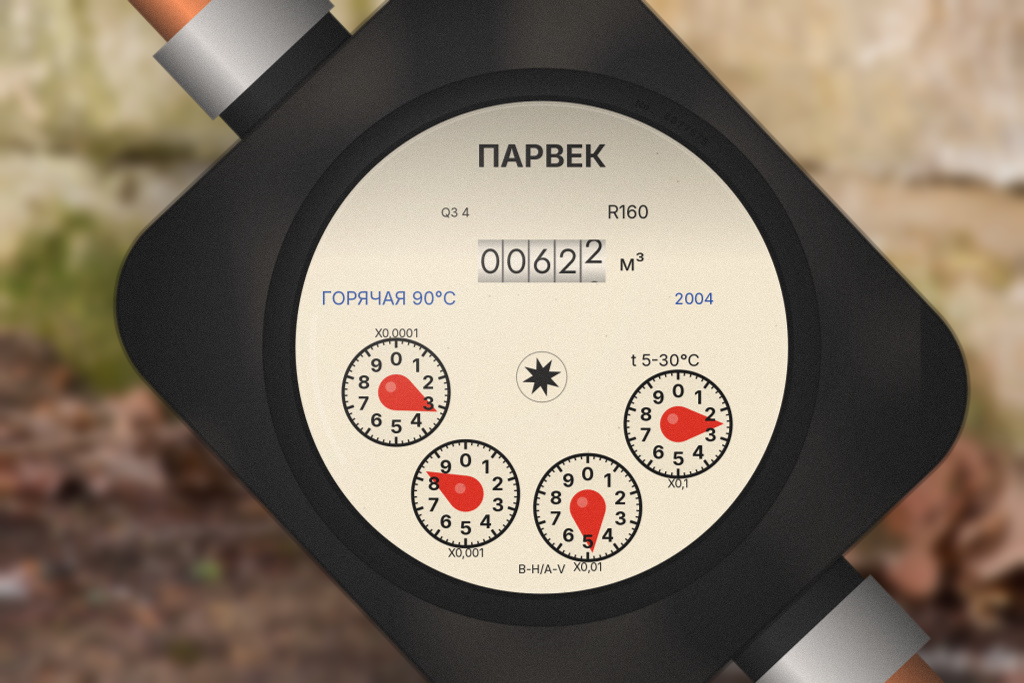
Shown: value=622.2483 unit=m³
